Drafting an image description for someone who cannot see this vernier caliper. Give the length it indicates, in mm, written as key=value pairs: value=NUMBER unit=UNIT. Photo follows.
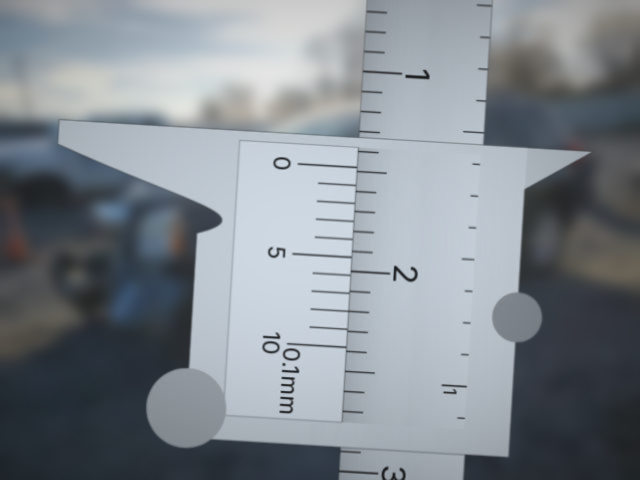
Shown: value=14.8 unit=mm
